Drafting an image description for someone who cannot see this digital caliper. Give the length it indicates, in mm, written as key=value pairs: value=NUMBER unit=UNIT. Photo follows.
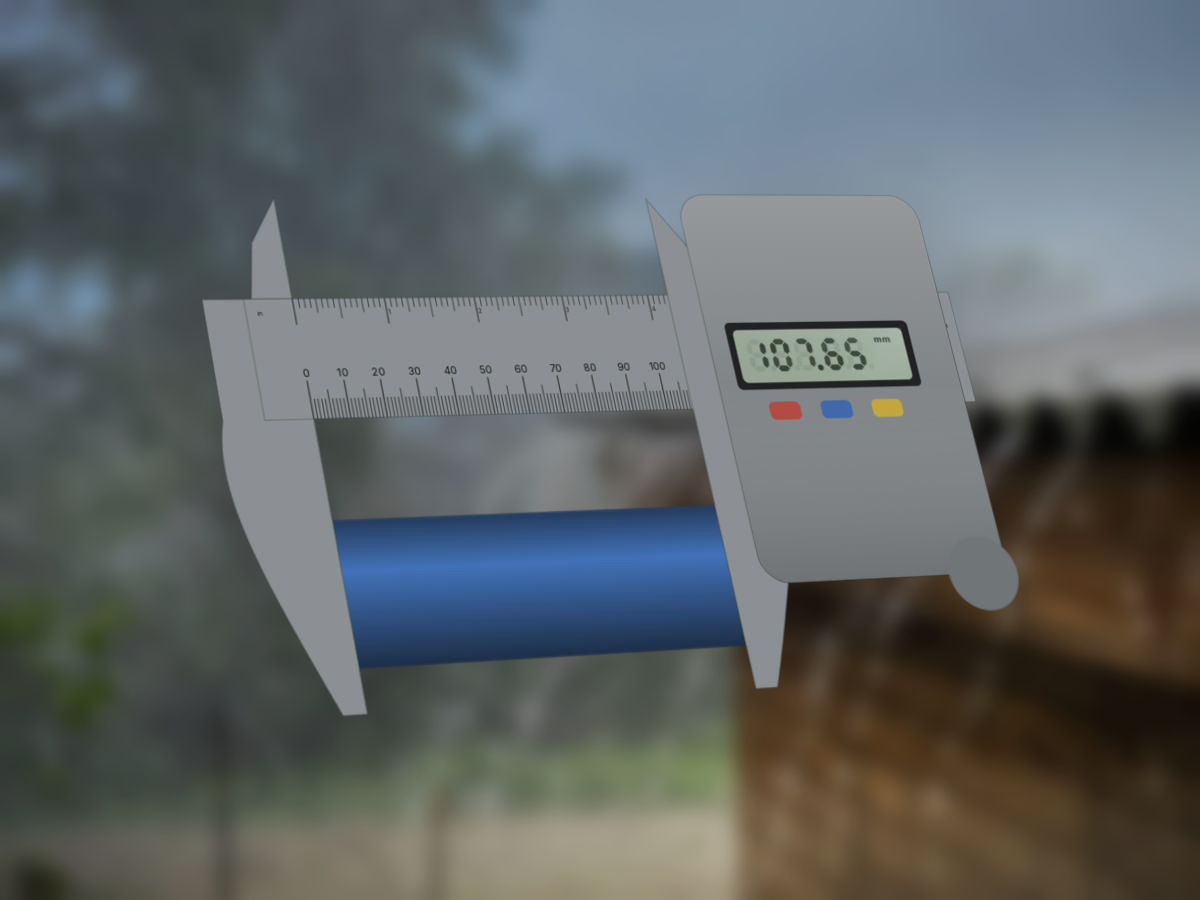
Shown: value=107.65 unit=mm
